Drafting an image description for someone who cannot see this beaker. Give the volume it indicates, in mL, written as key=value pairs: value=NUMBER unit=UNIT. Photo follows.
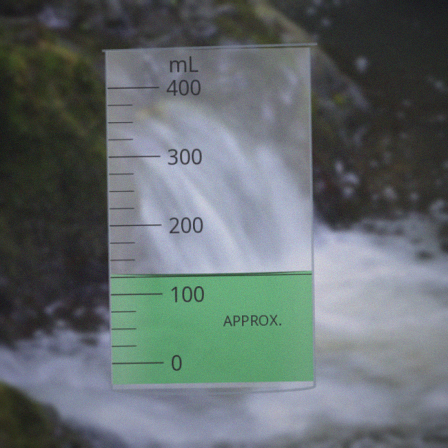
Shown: value=125 unit=mL
